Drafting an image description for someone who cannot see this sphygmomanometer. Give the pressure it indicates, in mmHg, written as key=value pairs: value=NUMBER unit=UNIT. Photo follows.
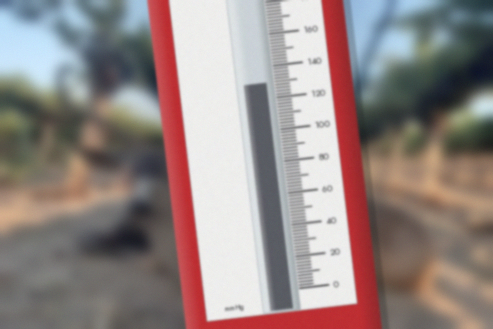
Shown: value=130 unit=mmHg
